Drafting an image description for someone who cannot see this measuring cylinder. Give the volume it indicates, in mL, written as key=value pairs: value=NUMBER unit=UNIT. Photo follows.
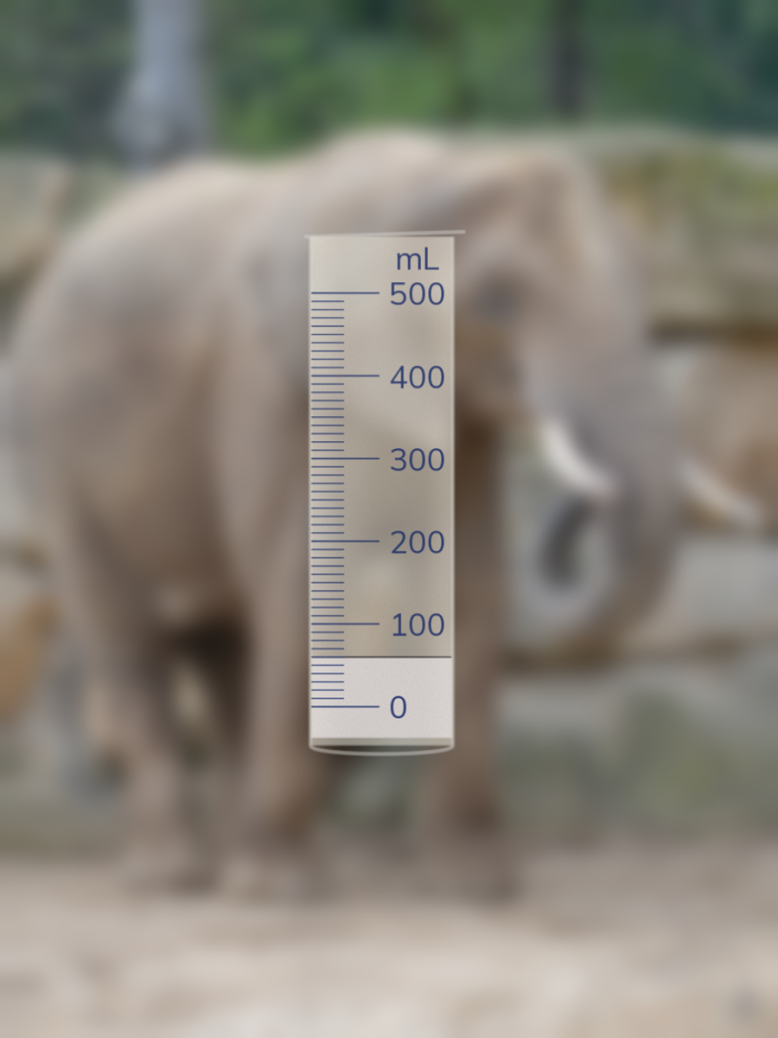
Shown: value=60 unit=mL
